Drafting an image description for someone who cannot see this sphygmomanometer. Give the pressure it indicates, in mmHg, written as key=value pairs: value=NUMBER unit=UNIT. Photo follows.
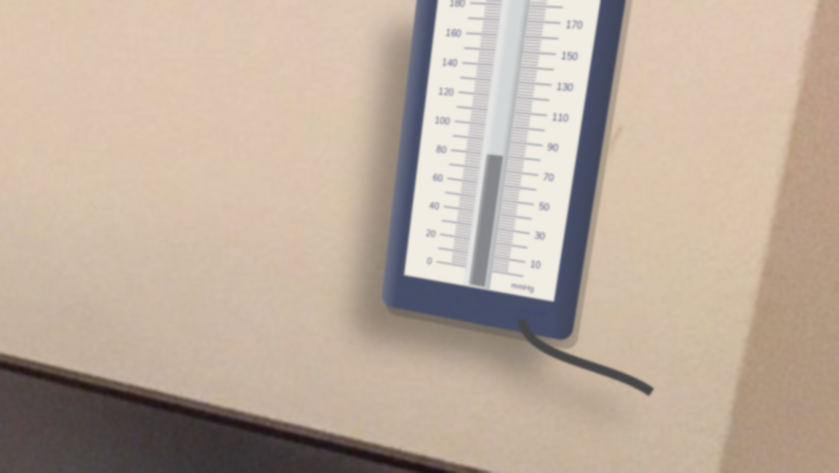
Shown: value=80 unit=mmHg
